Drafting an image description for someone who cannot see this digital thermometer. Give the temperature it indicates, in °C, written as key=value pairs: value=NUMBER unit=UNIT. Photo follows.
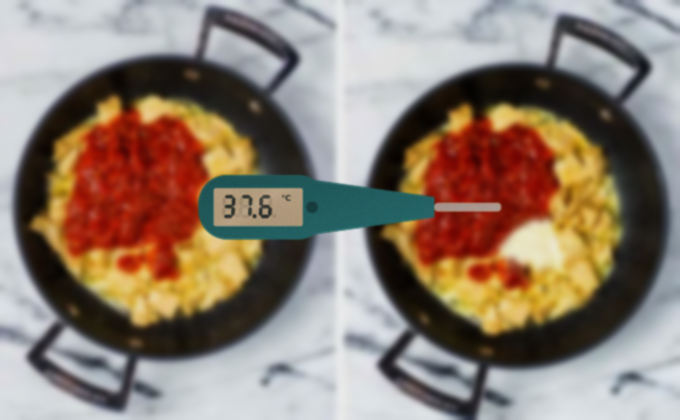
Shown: value=37.6 unit=°C
